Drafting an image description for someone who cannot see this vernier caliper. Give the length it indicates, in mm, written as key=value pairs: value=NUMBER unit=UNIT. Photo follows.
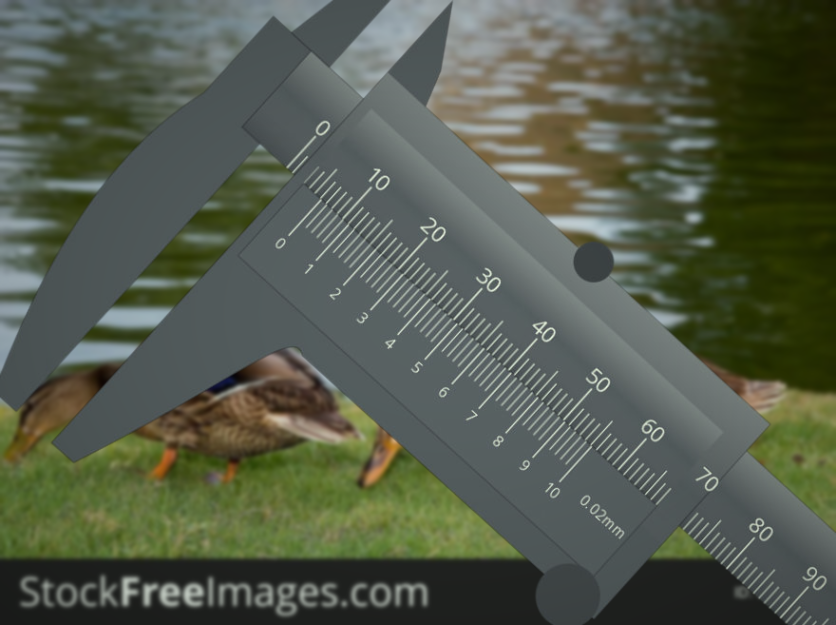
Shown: value=6.2 unit=mm
